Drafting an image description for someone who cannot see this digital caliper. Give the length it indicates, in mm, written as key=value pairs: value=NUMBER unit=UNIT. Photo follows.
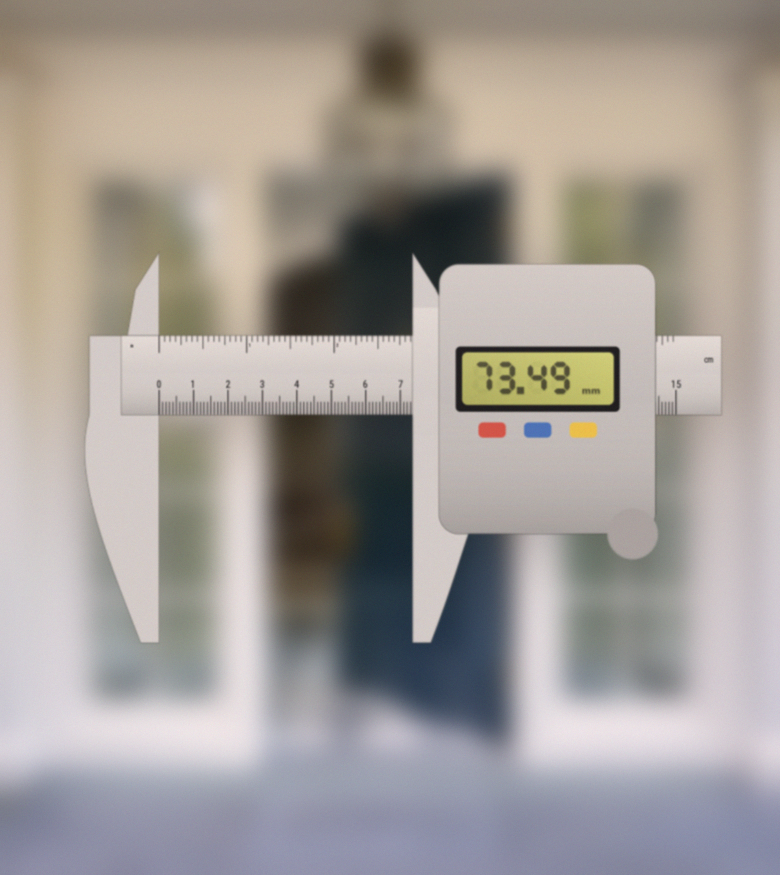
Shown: value=73.49 unit=mm
